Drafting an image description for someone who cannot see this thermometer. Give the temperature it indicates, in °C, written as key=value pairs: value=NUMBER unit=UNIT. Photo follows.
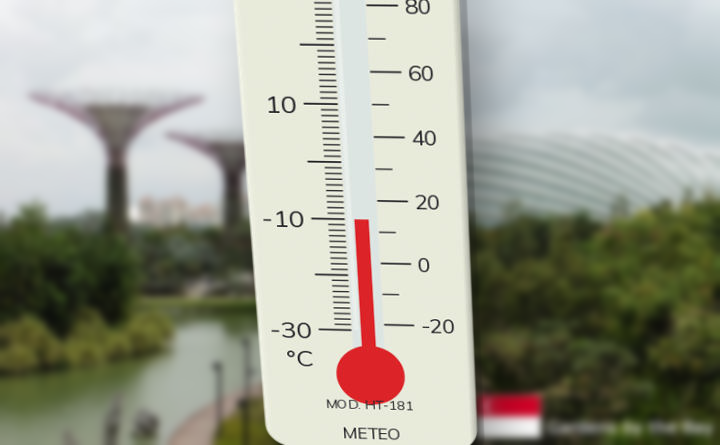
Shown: value=-10 unit=°C
